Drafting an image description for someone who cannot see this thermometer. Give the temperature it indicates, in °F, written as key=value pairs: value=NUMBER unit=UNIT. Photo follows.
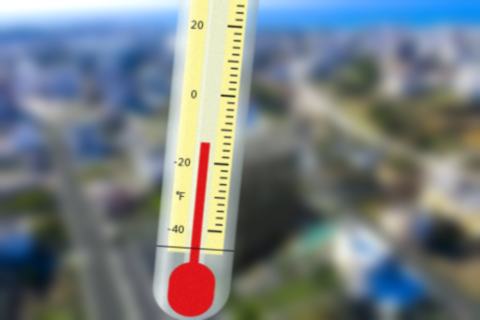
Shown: value=-14 unit=°F
